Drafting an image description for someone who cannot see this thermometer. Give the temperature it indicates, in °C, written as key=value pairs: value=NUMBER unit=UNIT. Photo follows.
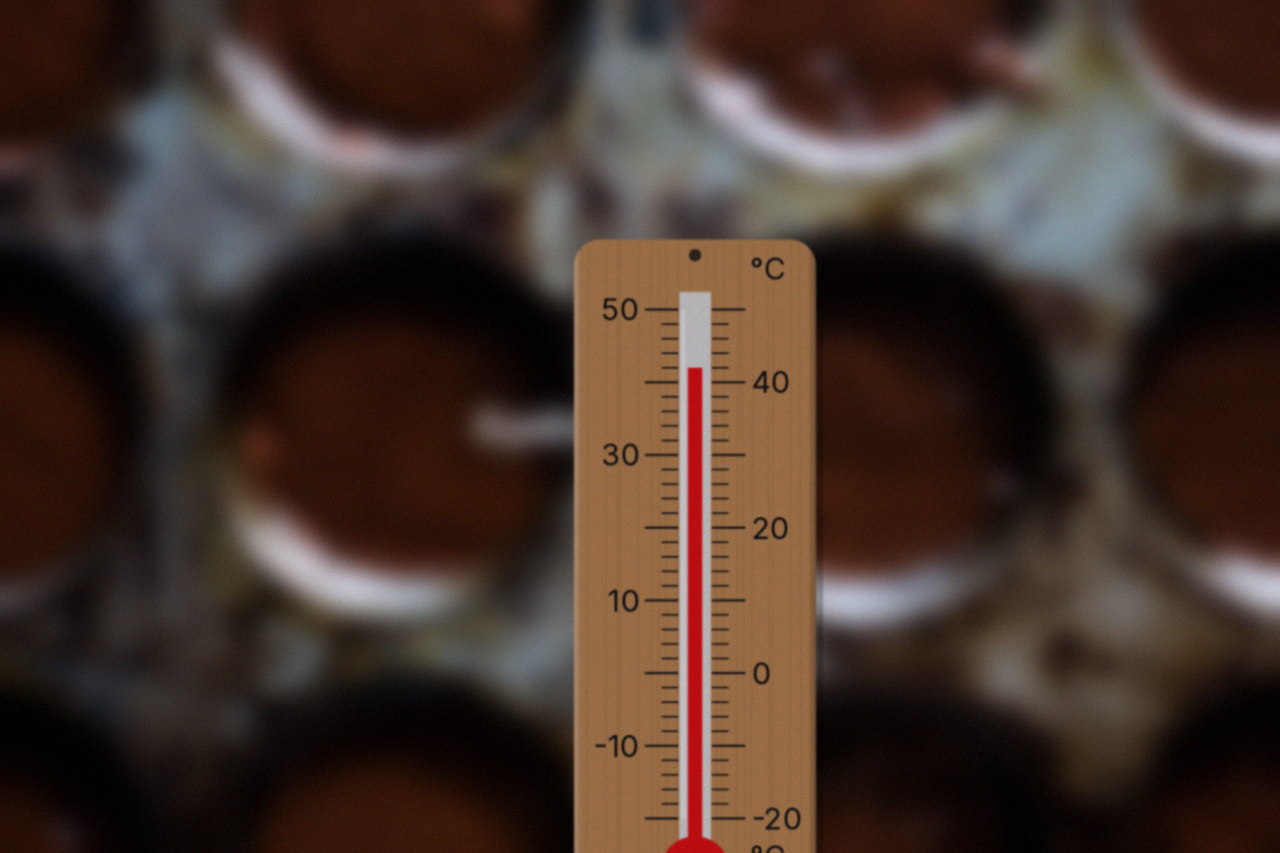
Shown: value=42 unit=°C
